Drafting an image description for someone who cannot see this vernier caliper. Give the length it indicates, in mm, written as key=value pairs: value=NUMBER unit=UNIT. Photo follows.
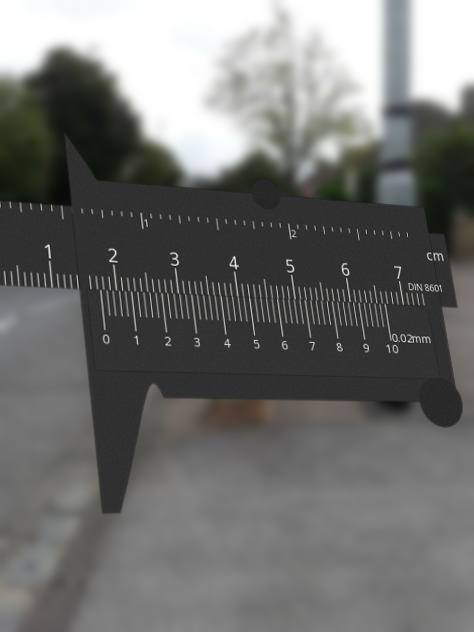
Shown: value=17.5 unit=mm
